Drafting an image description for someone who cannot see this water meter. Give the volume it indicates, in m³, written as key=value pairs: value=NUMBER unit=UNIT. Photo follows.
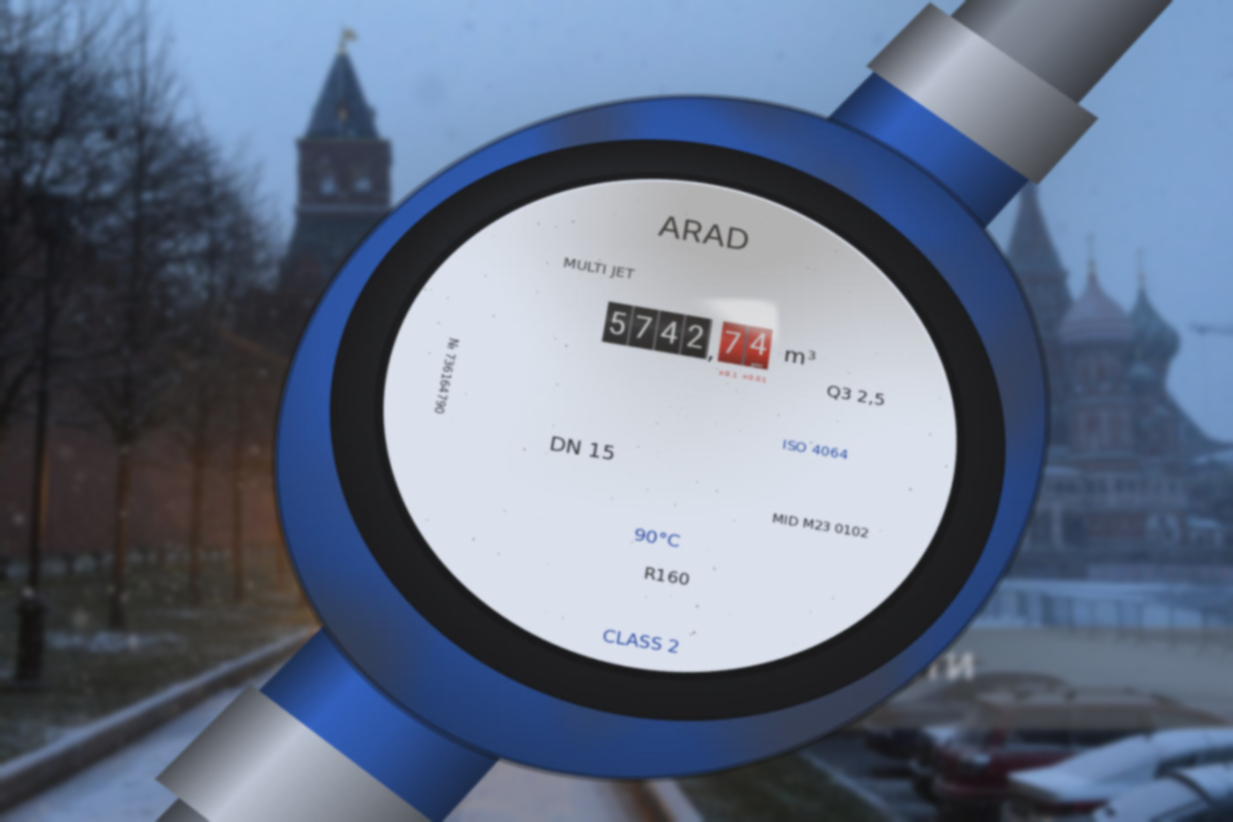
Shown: value=5742.74 unit=m³
